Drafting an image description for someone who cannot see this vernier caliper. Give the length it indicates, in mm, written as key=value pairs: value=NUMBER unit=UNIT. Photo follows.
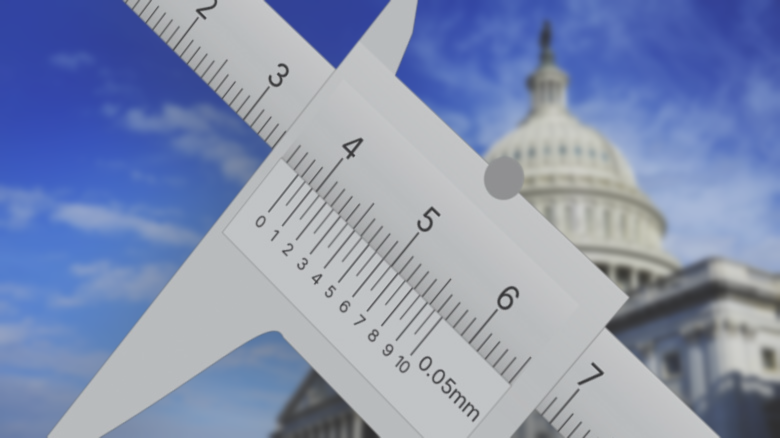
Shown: value=37.6 unit=mm
